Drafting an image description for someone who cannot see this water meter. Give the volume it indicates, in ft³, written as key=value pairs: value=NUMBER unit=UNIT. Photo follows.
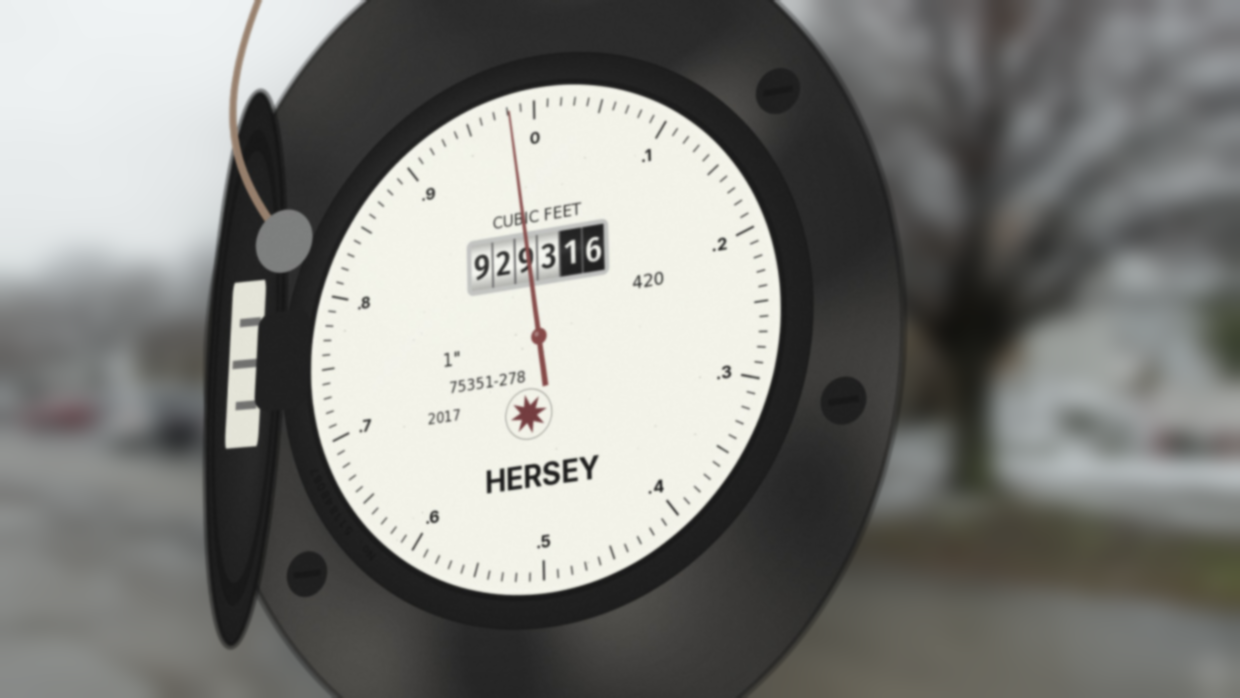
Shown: value=929315.98 unit=ft³
